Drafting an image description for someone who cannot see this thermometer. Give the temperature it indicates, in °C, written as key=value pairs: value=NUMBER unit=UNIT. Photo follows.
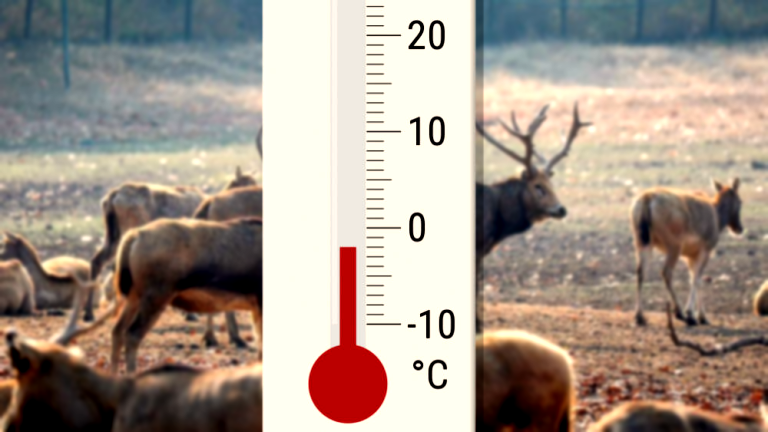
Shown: value=-2 unit=°C
